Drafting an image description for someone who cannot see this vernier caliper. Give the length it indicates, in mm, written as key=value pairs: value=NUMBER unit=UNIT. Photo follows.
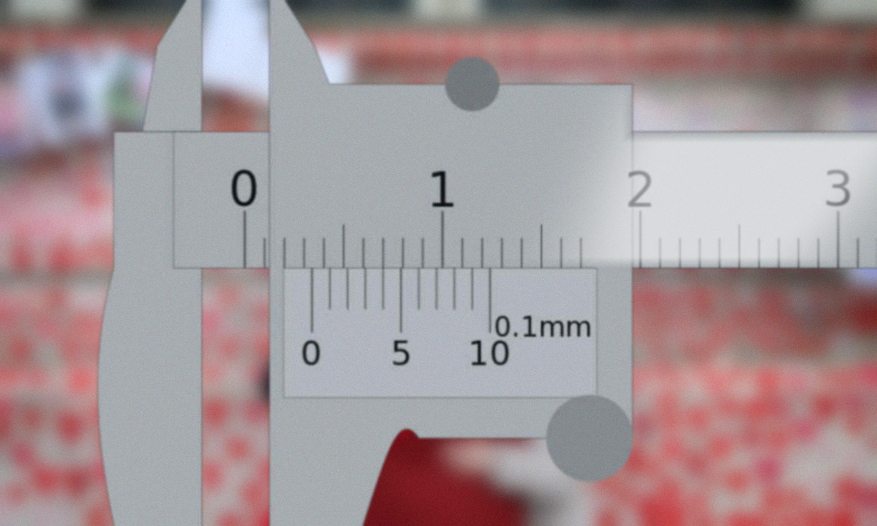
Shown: value=3.4 unit=mm
